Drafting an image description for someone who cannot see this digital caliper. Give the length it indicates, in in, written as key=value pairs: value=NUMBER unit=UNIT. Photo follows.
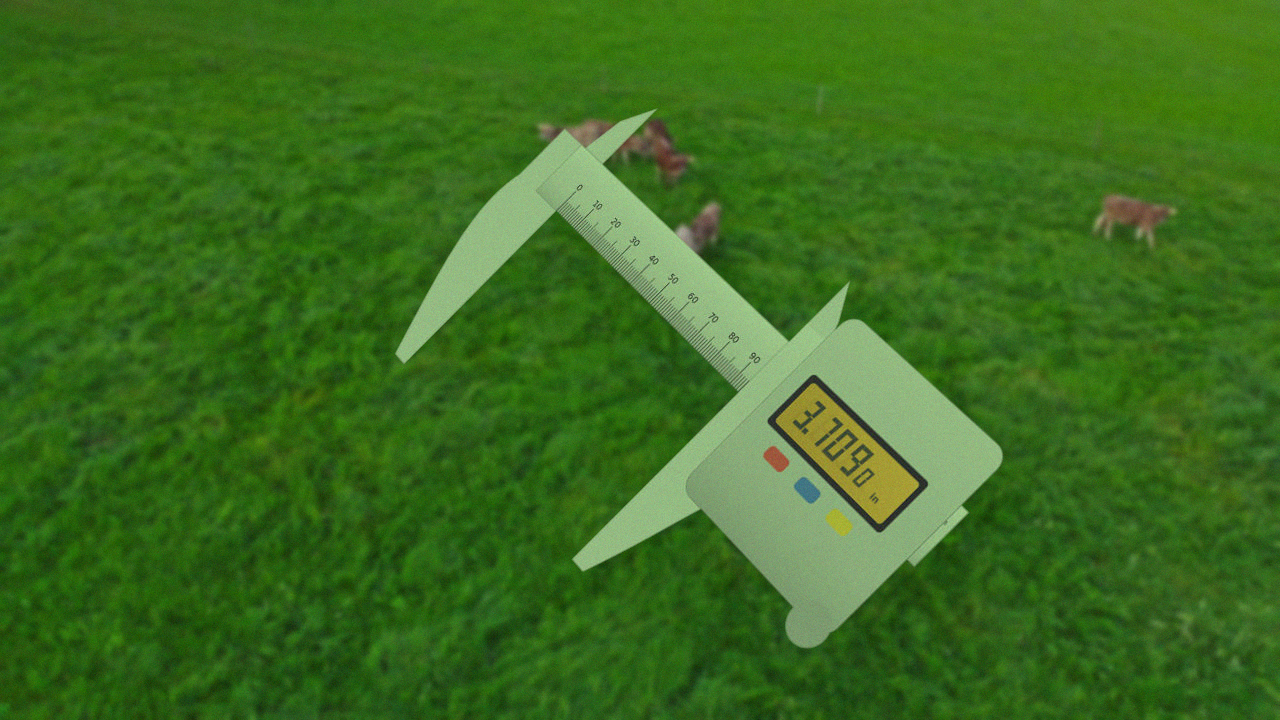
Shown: value=3.7090 unit=in
